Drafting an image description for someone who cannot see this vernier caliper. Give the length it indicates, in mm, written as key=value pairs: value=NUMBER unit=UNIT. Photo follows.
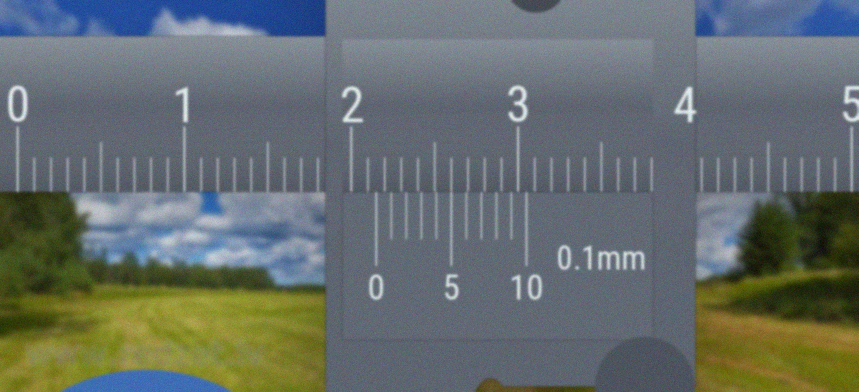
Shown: value=21.5 unit=mm
